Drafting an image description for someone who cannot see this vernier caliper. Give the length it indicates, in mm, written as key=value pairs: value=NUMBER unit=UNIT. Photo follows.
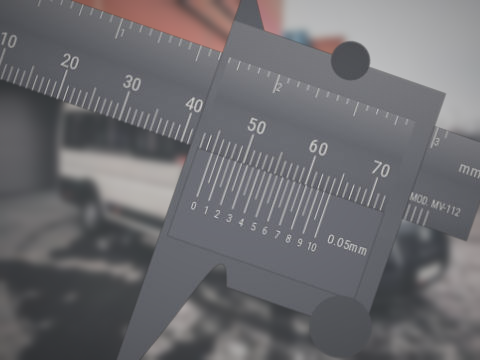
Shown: value=45.0 unit=mm
